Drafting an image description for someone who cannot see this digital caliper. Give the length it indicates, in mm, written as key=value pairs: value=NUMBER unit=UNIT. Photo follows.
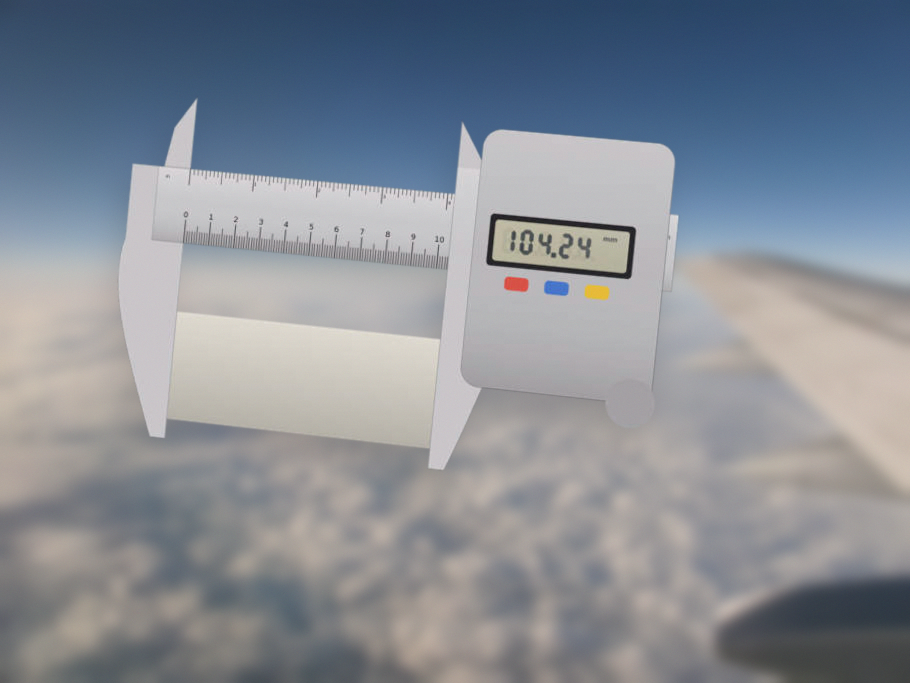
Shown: value=104.24 unit=mm
